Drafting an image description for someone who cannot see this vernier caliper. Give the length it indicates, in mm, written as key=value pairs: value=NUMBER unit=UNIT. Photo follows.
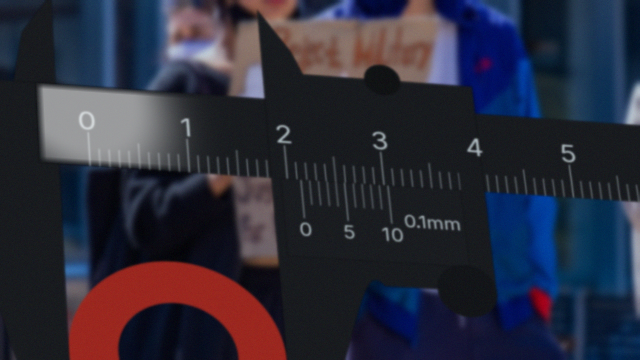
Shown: value=21.4 unit=mm
